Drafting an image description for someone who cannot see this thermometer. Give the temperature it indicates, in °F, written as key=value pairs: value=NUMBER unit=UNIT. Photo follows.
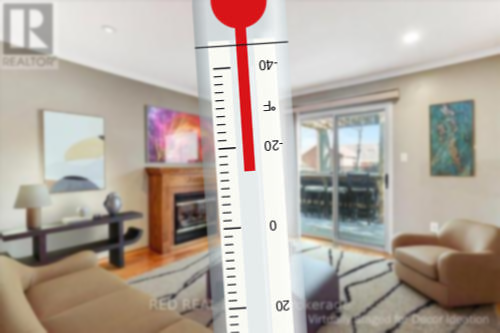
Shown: value=-14 unit=°F
